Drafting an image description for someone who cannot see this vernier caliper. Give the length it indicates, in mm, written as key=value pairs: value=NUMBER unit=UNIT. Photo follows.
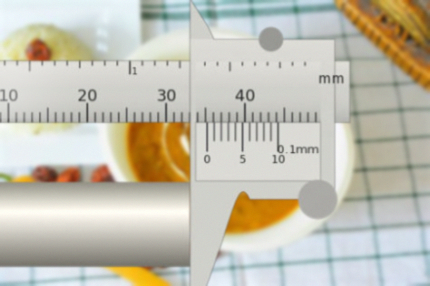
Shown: value=35.2 unit=mm
